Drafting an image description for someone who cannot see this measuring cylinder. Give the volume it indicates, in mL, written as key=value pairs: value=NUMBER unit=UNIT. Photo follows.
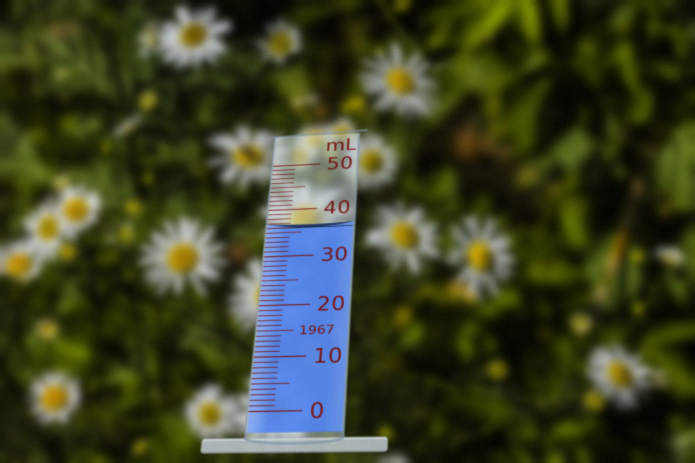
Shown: value=36 unit=mL
